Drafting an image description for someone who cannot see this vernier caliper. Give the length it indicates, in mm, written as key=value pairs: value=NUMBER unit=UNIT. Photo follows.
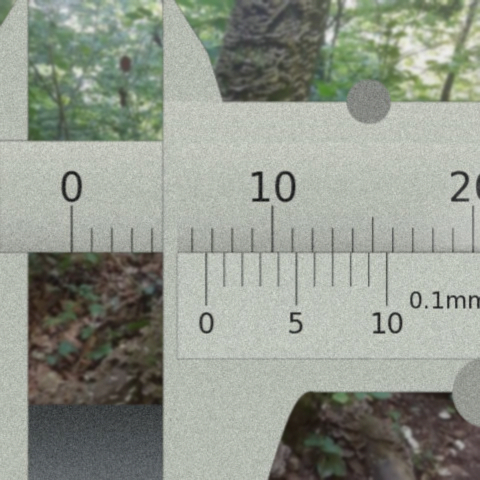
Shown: value=6.7 unit=mm
